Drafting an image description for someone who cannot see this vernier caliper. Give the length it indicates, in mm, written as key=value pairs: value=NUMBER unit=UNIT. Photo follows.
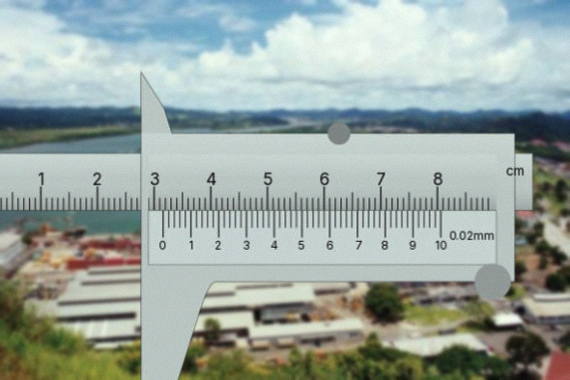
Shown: value=31.6 unit=mm
